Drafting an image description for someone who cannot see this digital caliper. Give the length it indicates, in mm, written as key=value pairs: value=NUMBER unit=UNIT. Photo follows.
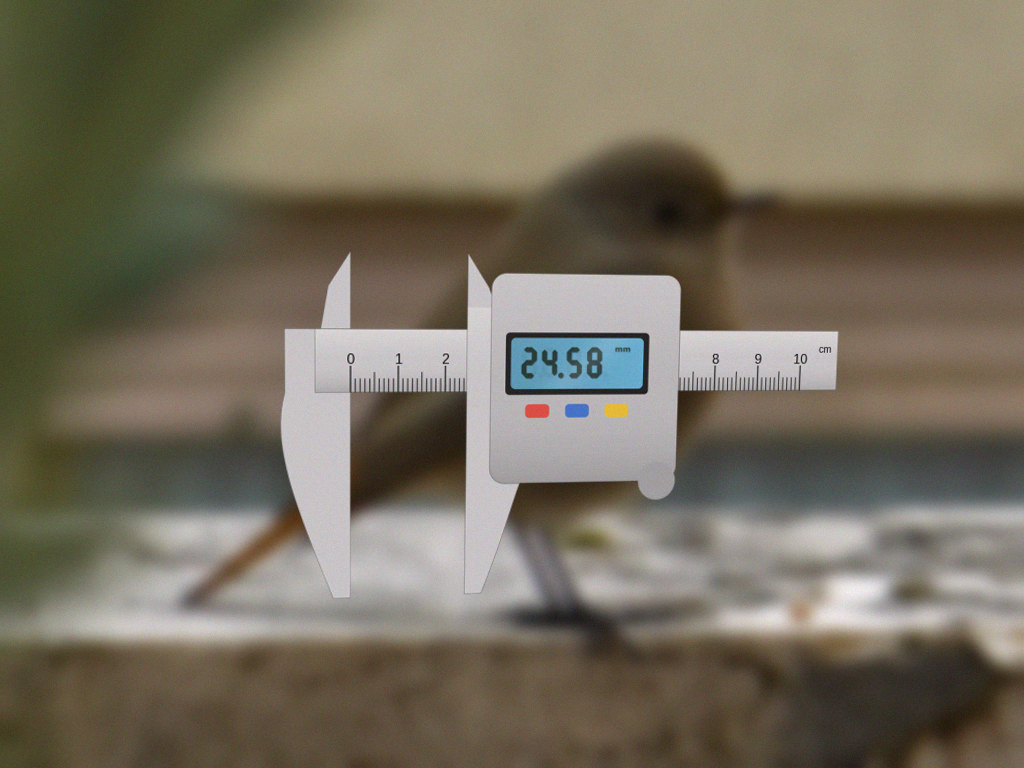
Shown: value=24.58 unit=mm
